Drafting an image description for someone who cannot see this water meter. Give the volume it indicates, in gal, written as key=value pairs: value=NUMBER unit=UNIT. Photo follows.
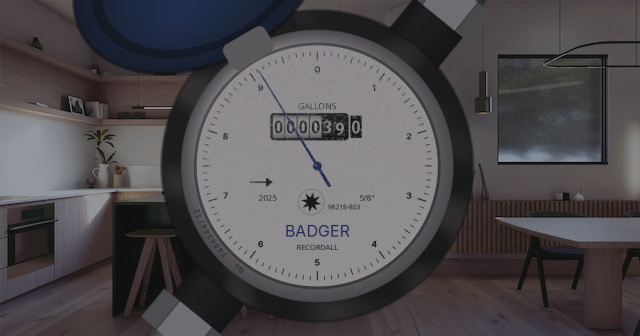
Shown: value=389.1 unit=gal
